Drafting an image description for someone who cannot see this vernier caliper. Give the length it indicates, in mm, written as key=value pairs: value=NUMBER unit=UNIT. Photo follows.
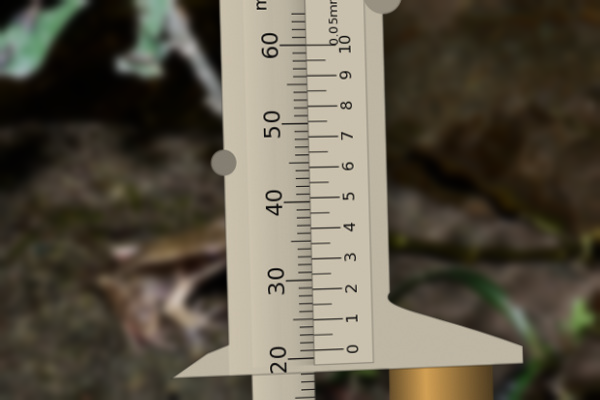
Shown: value=21.0 unit=mm
